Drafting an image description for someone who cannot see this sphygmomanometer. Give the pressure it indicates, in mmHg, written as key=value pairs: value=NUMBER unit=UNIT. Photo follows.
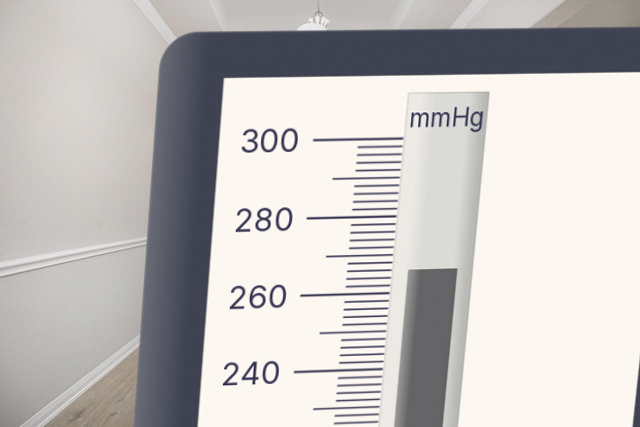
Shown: value=266 unit=mmHg
